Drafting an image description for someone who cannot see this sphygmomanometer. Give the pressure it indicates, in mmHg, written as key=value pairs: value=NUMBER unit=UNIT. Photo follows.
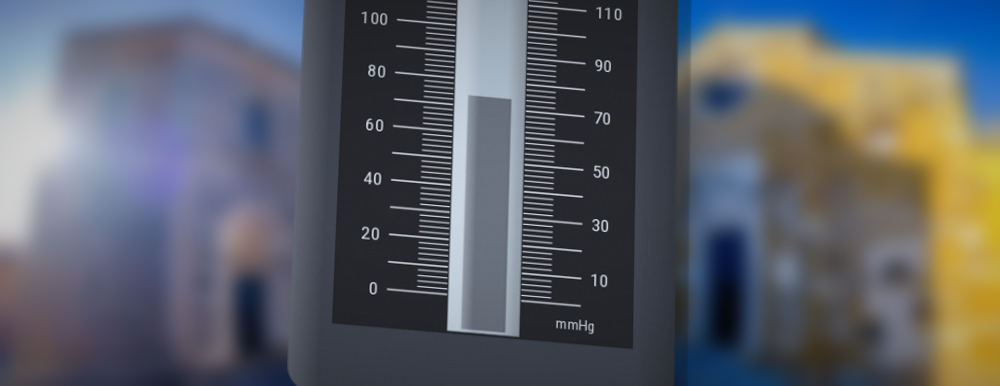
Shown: value=74 unit=mmHg
